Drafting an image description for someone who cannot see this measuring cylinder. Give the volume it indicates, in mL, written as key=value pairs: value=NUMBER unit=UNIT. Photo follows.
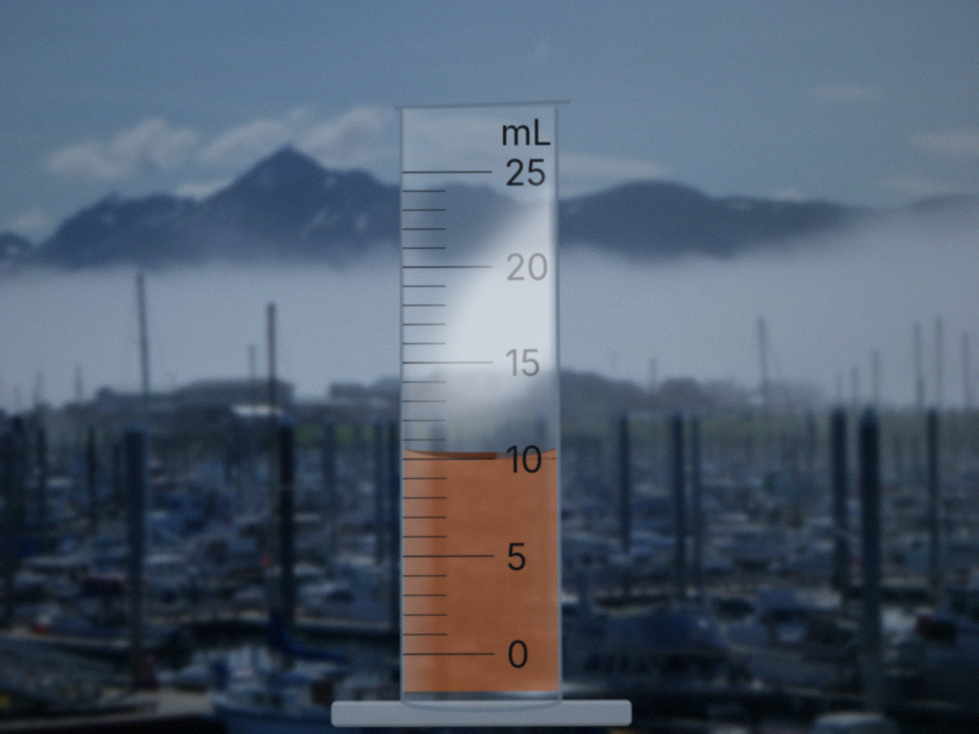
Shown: value=10 unit=mL
